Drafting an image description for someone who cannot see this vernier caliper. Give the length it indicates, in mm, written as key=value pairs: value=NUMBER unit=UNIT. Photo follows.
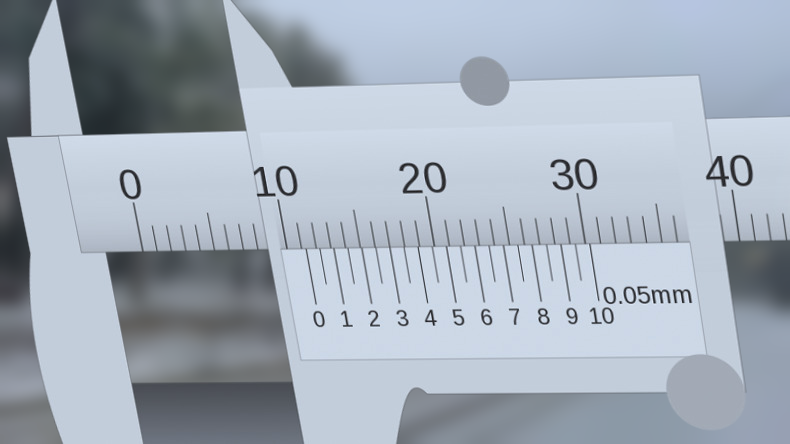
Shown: value=11.3 unit=mm
